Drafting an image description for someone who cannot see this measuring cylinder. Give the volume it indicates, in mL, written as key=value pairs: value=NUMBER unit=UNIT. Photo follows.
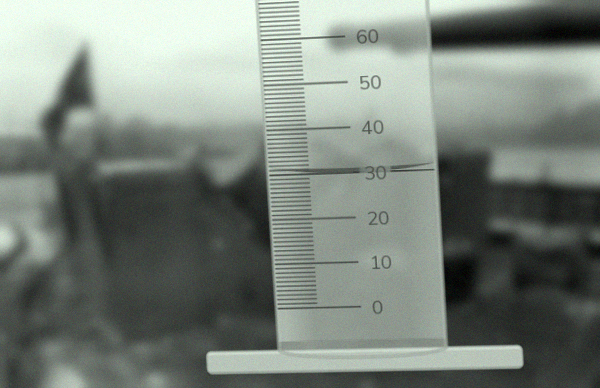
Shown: value=30 unit=mL
